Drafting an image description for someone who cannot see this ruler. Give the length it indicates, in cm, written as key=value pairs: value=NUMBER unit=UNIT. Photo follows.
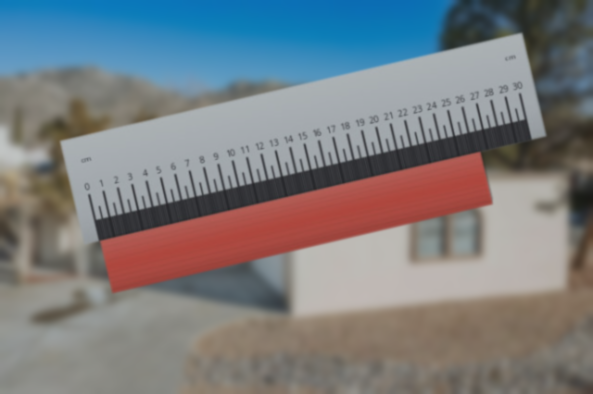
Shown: value=26.5 unit=cm
